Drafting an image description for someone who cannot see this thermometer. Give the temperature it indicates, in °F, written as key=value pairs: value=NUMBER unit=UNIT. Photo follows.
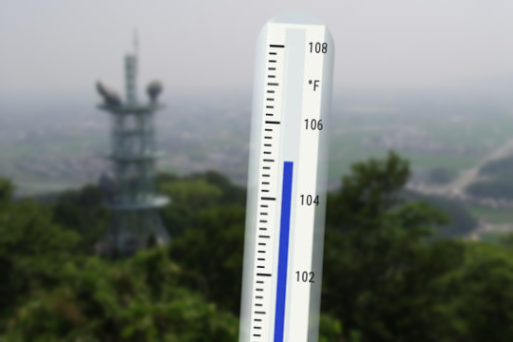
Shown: value=105 unit=°F
